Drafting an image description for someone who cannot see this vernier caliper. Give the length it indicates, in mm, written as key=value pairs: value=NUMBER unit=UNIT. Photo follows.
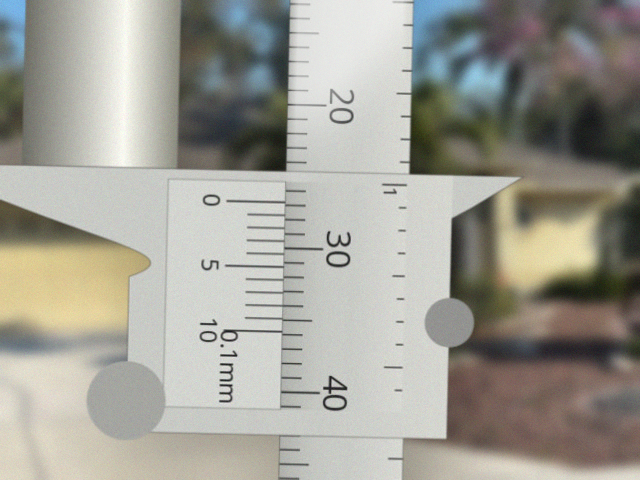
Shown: value=26.8 unit=mm
